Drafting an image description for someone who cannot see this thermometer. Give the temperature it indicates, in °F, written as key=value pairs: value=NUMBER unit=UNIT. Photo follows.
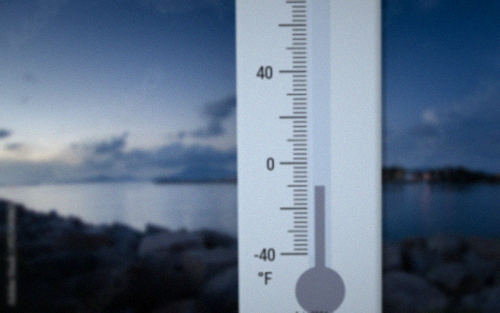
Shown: value=-10 unit=°F
